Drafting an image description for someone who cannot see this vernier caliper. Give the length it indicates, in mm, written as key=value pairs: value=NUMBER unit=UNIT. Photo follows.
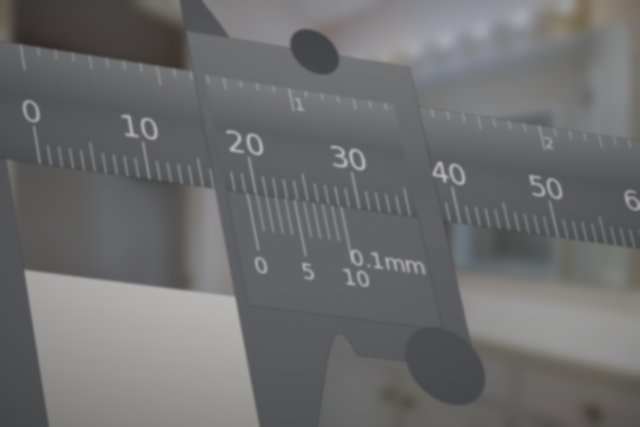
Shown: value=19.2 unit=mm
